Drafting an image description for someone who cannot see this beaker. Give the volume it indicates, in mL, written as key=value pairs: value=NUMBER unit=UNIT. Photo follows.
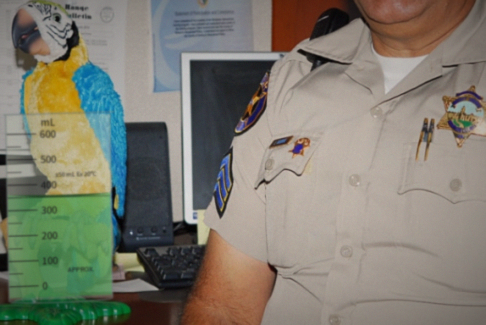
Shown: value=350 unit=mL
